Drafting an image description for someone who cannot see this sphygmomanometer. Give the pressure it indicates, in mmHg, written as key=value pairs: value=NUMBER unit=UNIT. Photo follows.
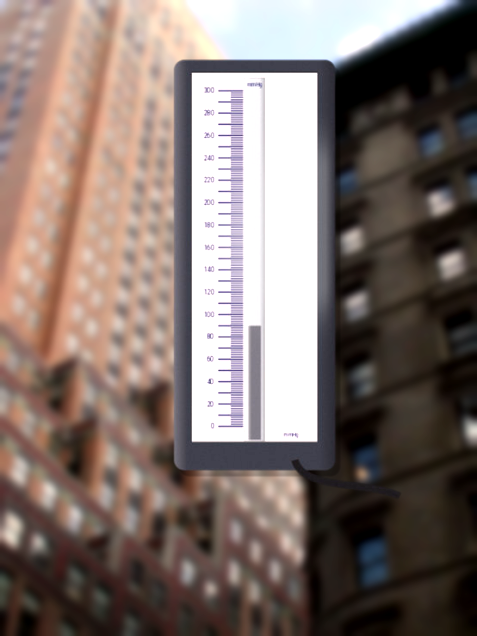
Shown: value=90 unit=mmHg
